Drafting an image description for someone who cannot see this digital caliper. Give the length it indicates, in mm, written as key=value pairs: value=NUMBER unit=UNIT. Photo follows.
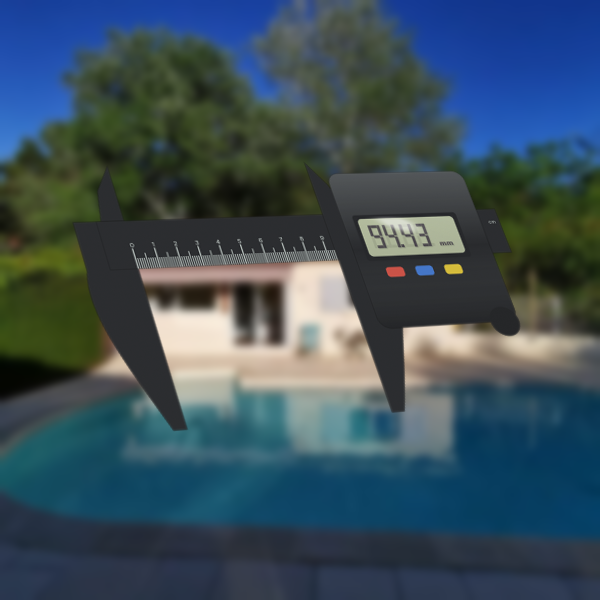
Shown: value=94.43 unit=mm
